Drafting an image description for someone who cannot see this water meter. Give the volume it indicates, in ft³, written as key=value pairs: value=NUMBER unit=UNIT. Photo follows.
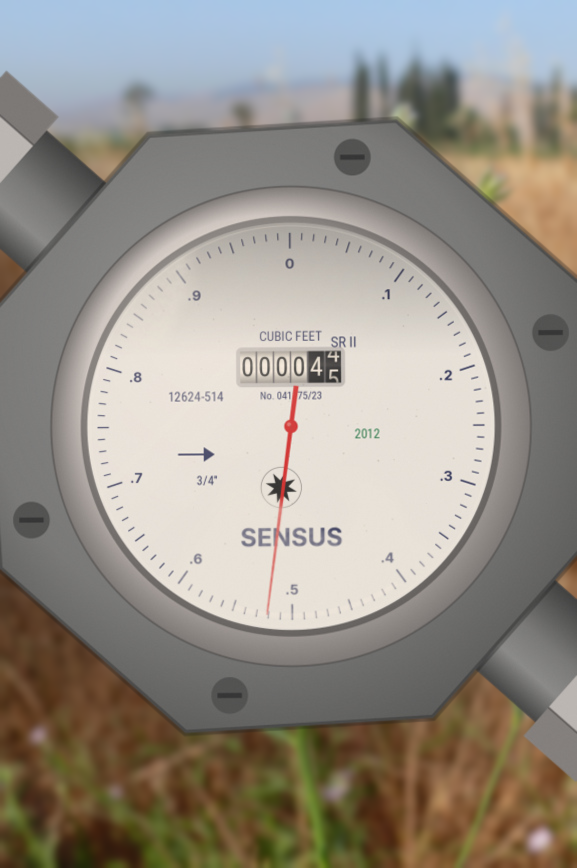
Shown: value=44.52 unit=ft³
